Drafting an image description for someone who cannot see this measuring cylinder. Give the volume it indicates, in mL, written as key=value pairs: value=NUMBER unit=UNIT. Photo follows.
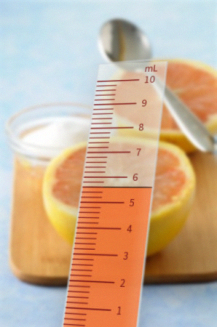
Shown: value=5.6 unit=mL
